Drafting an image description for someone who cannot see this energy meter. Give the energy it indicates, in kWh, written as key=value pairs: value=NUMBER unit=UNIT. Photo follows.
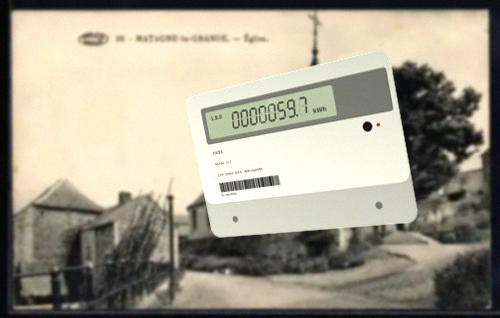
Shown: value=59.7 unit=kWh
